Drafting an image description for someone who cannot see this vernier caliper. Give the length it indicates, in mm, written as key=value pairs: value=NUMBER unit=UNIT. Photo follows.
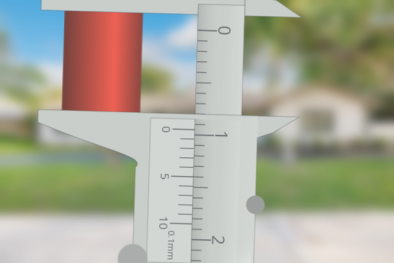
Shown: value=9.5 unit=mm
